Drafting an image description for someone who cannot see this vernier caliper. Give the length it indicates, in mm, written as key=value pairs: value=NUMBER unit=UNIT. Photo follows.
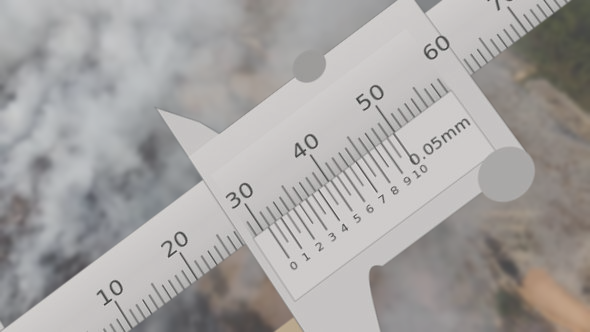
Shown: value=30.8 unit=mm
